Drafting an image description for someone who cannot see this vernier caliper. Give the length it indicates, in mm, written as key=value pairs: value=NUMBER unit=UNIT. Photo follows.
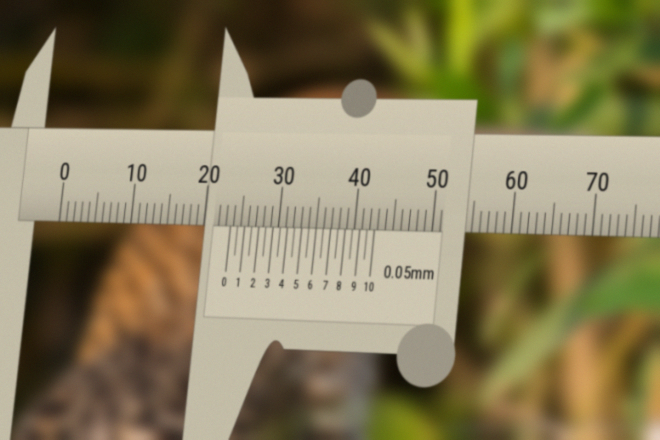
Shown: value=23.6 unit=mm
